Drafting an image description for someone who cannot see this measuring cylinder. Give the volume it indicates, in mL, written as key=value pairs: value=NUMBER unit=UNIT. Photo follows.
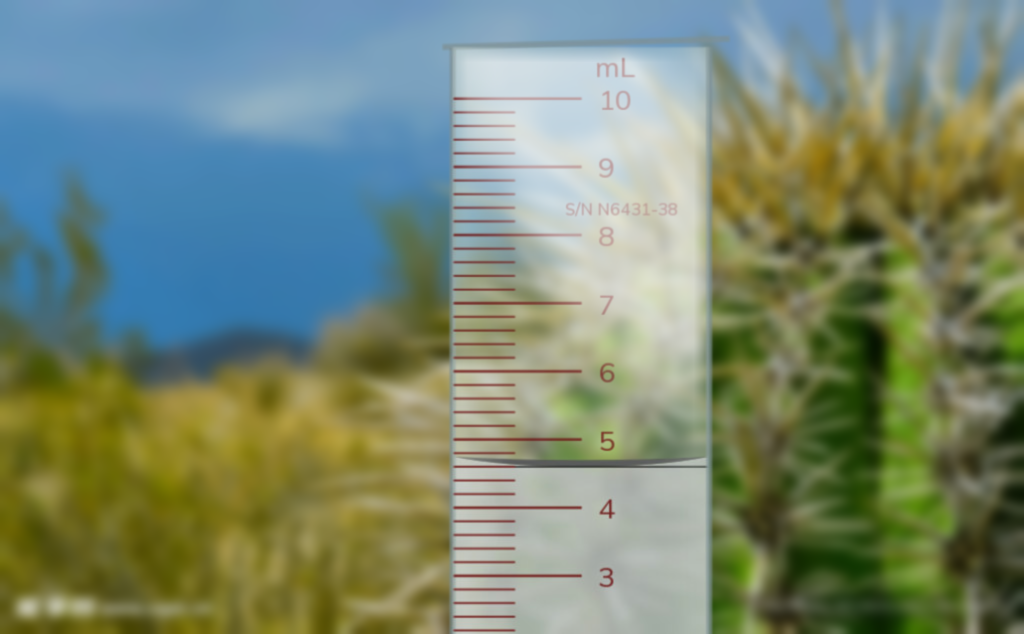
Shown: value=4.6 unit=mL
